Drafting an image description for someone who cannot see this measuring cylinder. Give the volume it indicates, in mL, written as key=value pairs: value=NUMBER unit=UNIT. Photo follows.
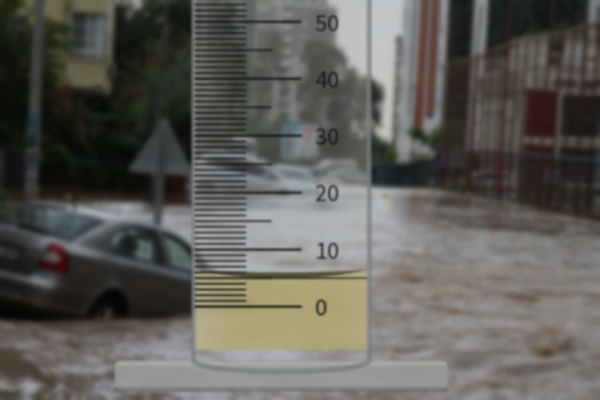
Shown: value=5 unit=mL
